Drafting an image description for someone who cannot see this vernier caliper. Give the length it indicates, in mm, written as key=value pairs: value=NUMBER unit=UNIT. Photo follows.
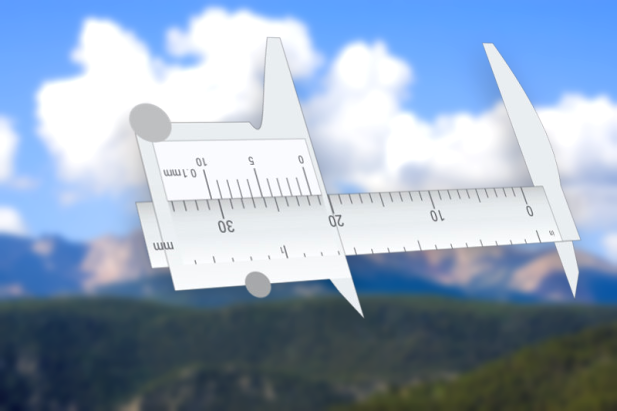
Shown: value=21.6 unit=mm
